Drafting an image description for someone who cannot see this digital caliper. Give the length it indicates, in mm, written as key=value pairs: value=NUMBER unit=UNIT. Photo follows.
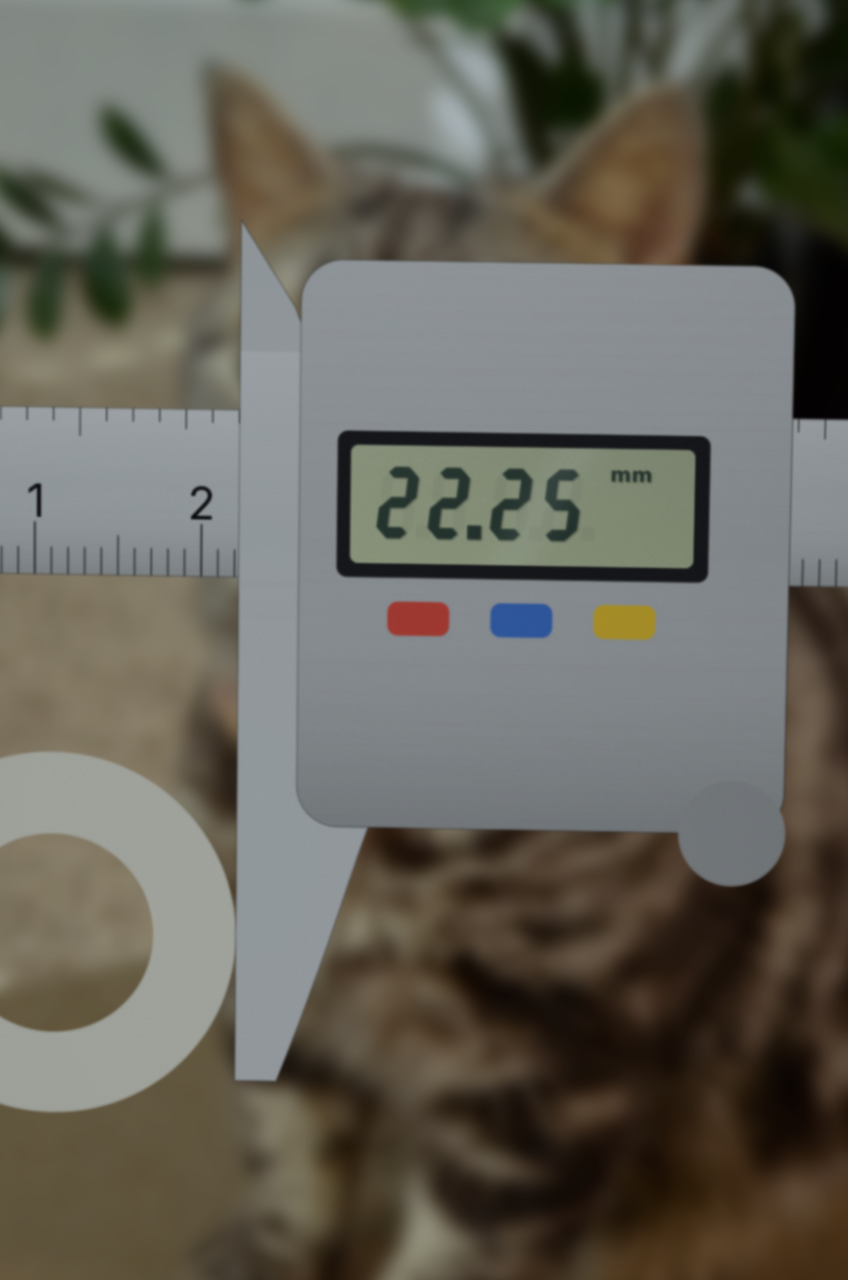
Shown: value=22.25 unit=mm
